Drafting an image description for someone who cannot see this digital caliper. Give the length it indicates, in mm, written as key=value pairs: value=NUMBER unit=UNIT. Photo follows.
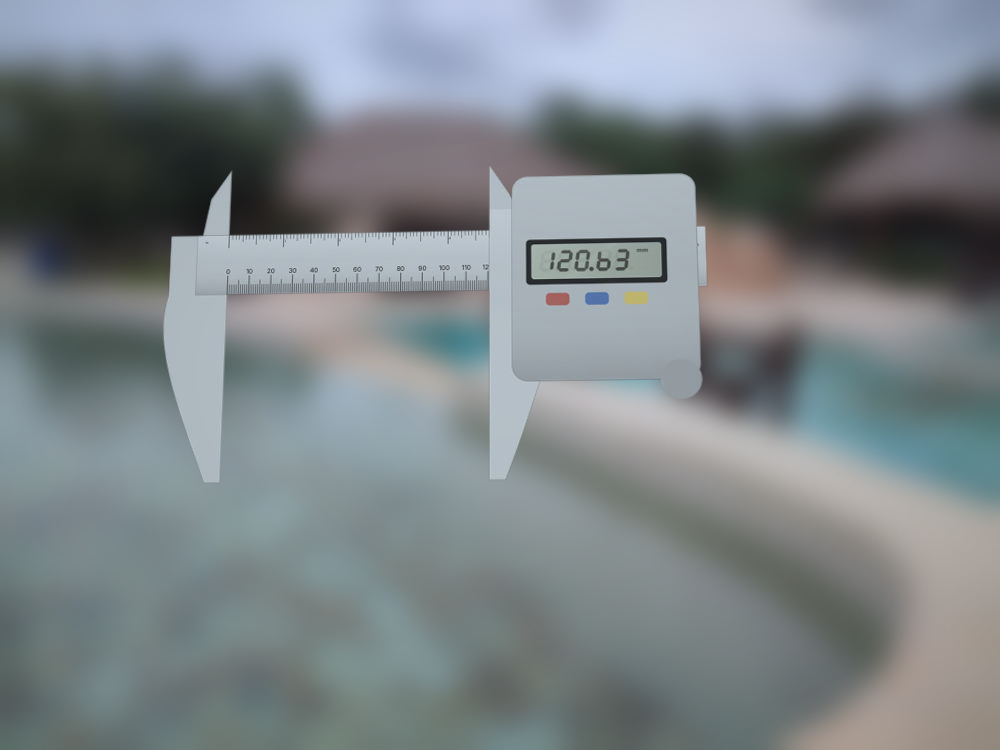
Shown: value=120.63 unit=mm
